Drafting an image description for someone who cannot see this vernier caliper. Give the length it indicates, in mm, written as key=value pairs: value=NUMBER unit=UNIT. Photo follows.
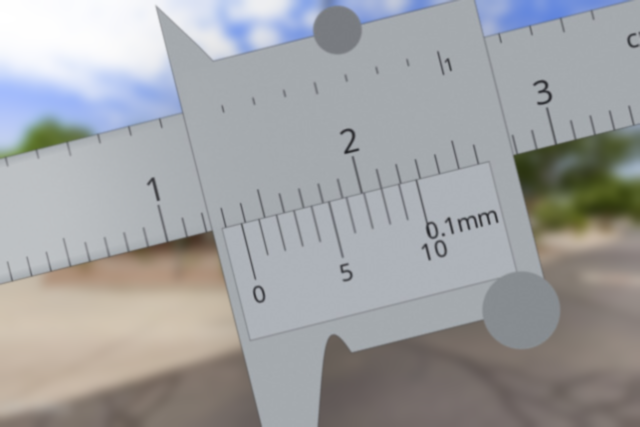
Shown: value=13.8 unit=mm
